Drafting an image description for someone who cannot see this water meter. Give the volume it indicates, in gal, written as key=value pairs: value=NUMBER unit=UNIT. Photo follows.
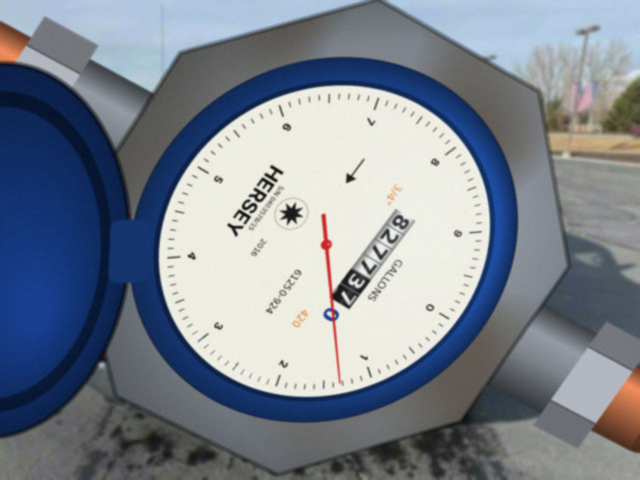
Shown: value=8277371.3 unit=gal
